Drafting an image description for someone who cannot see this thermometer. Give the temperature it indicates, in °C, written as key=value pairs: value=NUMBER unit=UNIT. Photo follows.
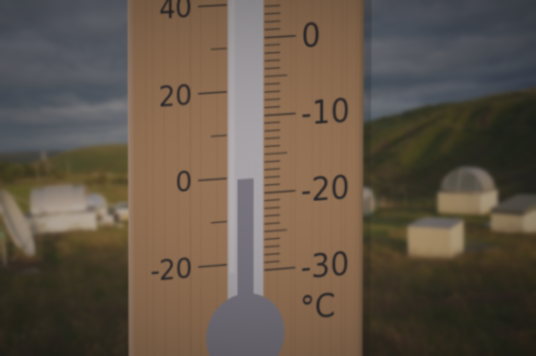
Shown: value=-18 unit=°C
